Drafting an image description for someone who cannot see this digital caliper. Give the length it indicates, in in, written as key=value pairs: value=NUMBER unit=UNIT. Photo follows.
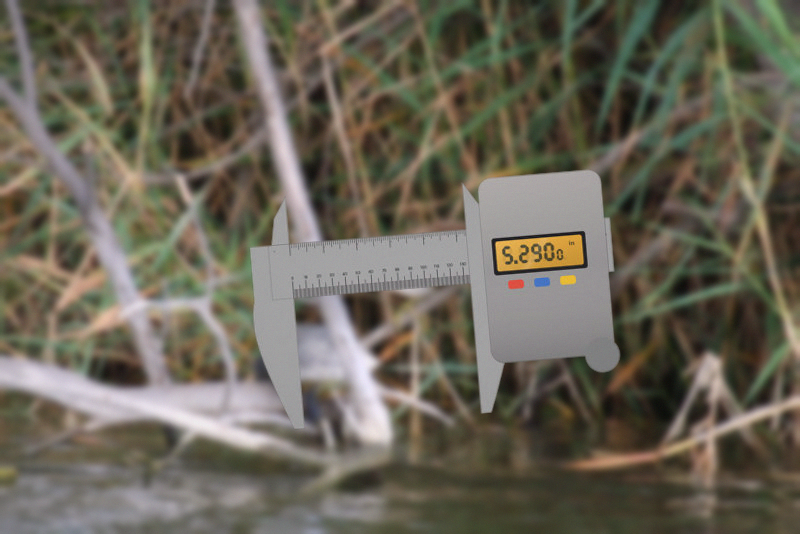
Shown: value=5.2900 unit=in
